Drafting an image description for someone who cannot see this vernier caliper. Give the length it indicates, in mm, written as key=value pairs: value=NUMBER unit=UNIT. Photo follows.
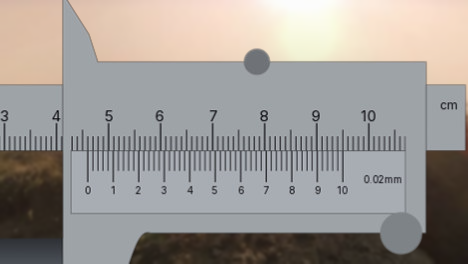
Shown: value=46.0 unit=mm
